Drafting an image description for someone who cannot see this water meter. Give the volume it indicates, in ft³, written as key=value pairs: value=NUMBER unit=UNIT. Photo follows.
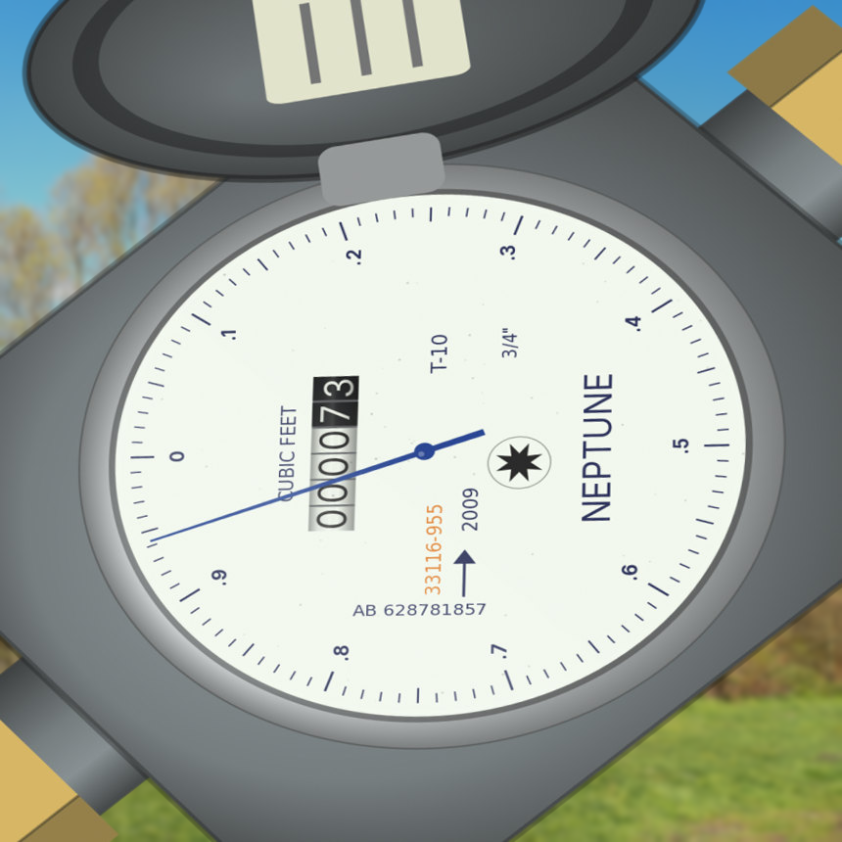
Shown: value=72.94 unit=ft³
